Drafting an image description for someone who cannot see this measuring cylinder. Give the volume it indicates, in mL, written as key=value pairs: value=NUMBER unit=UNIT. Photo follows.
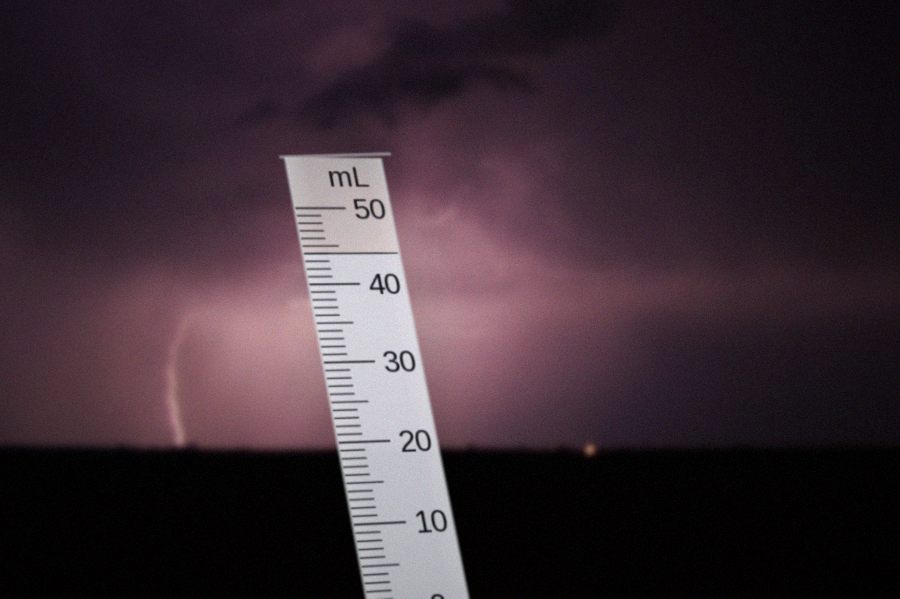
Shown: value=44 unit=mL
